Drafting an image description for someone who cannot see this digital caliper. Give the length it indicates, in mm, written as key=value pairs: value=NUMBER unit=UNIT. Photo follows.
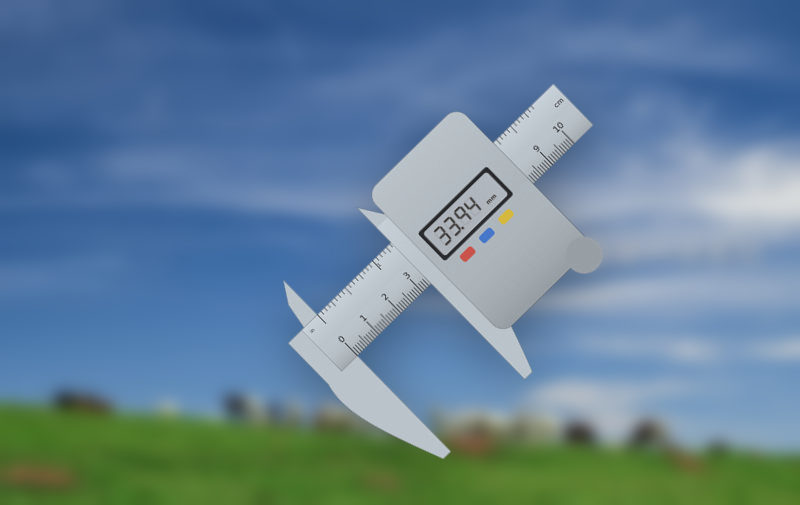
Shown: value=33.94 unit=mm
